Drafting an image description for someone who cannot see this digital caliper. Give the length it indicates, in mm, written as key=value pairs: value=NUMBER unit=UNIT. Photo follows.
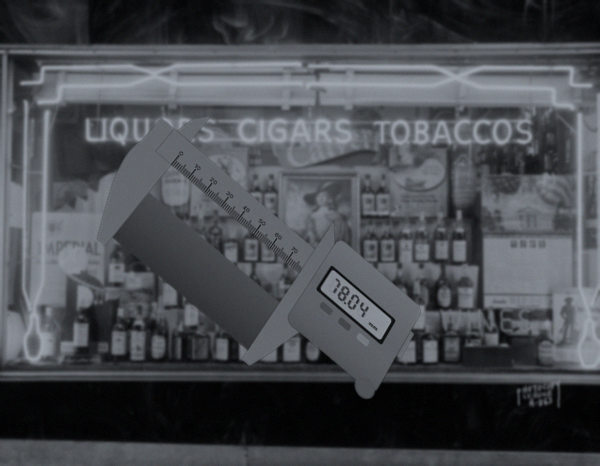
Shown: value=78.04 unit=mm
